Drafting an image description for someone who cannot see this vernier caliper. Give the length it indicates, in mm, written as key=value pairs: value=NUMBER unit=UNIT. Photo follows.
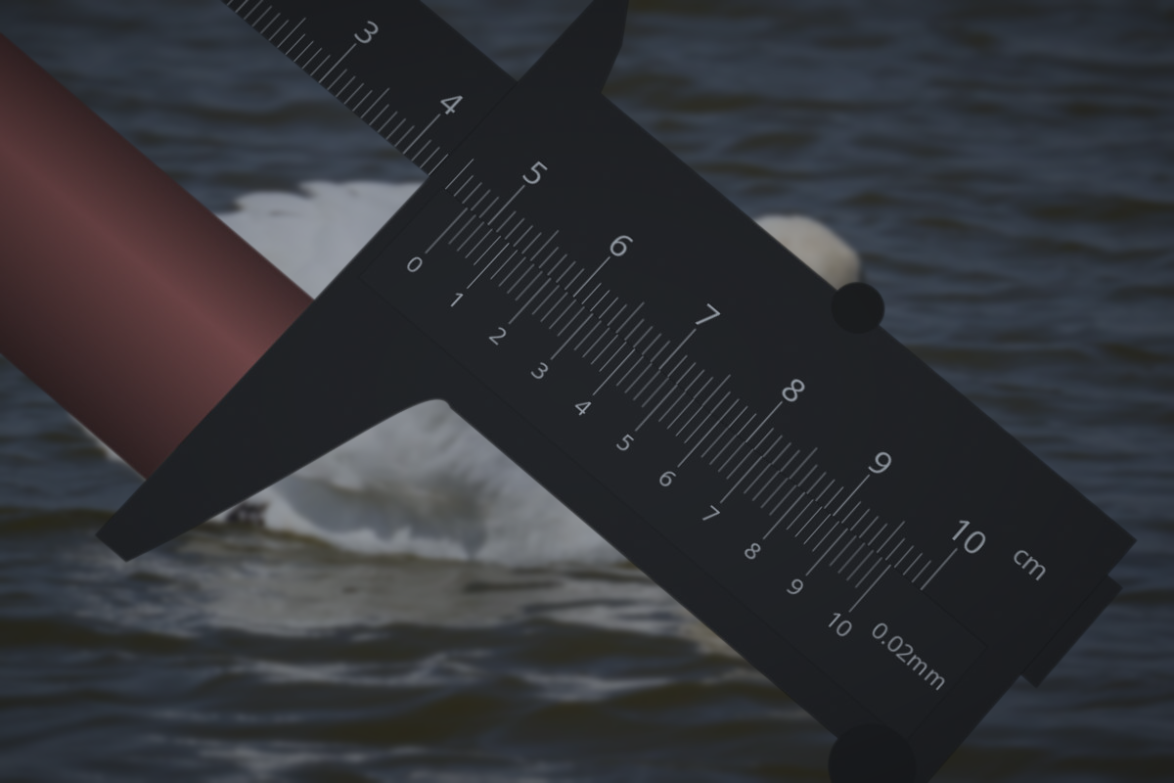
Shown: value=47.6 unit=mm
